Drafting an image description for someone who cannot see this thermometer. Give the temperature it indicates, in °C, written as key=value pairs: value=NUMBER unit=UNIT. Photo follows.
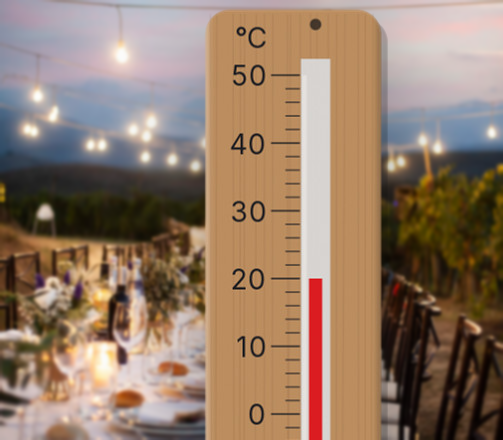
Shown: value=20 unit=°C
